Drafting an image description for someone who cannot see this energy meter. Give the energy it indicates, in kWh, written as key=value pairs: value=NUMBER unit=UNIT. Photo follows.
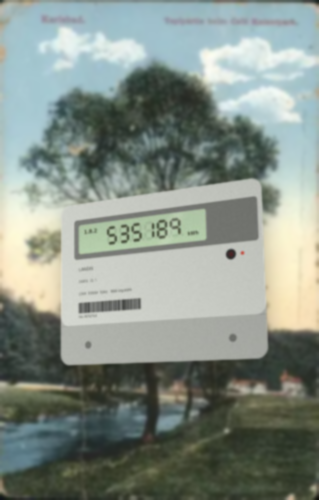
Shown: value=535189 unit=kWh
